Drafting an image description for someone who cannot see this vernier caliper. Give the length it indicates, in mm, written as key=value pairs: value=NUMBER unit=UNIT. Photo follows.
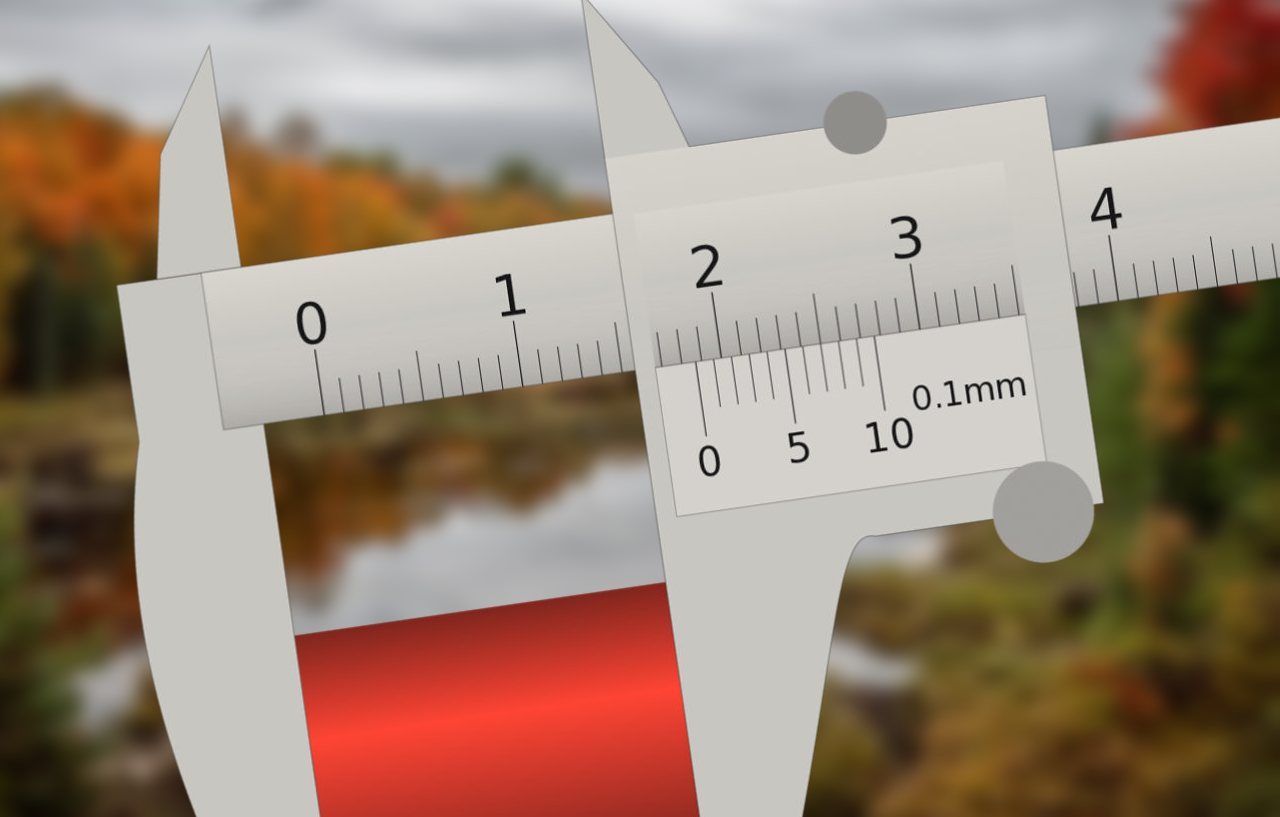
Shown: value=18.7 unit=mm
